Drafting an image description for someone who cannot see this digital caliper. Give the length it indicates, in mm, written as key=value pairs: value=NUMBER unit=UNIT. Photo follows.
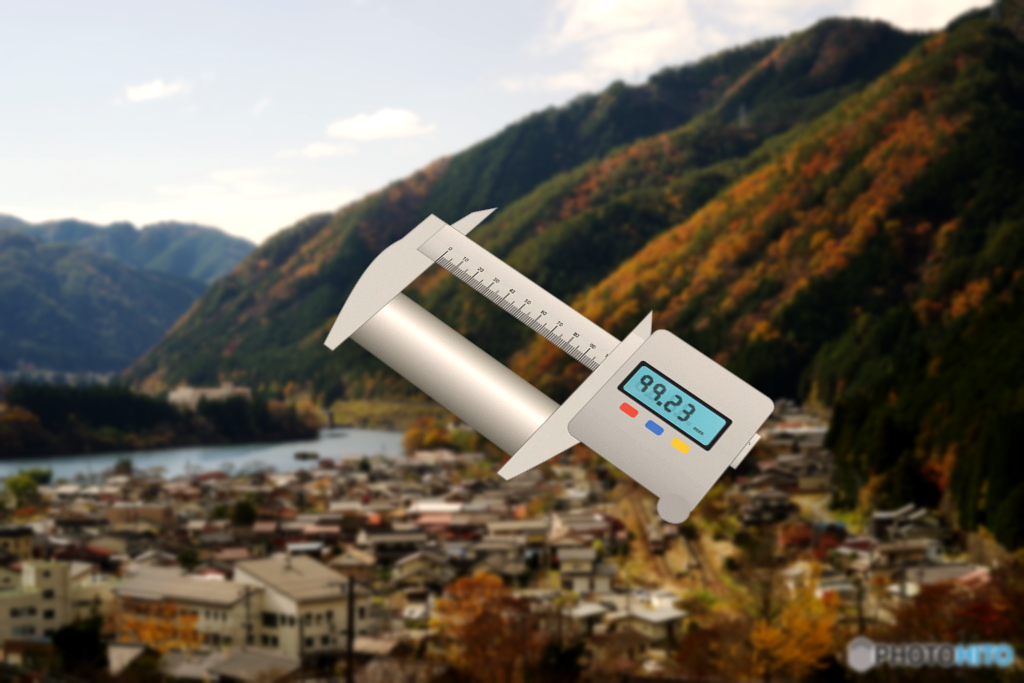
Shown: value=99.23 unit=mm
